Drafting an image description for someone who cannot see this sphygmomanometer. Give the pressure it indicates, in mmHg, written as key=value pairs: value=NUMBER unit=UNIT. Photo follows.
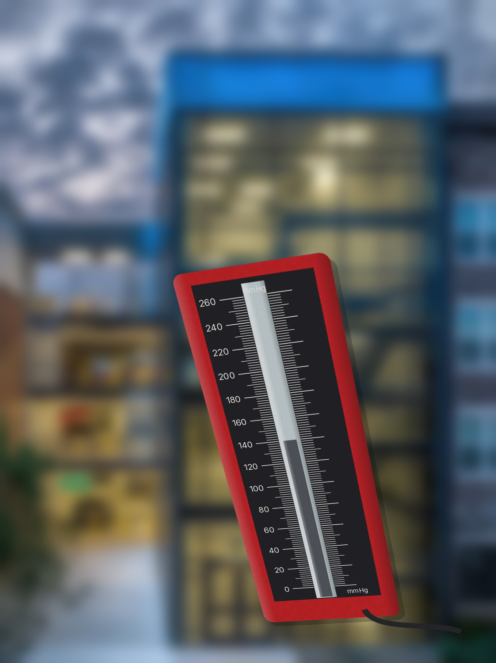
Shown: value=140 unit=mmHg
